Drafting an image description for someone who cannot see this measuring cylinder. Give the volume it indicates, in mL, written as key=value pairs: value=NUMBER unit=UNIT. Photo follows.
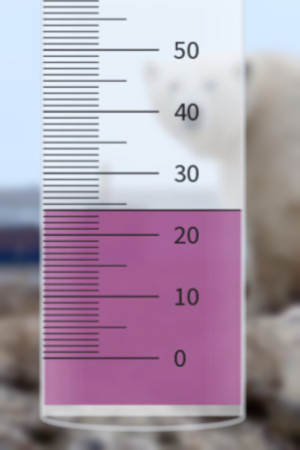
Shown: value=24 unit=mL
